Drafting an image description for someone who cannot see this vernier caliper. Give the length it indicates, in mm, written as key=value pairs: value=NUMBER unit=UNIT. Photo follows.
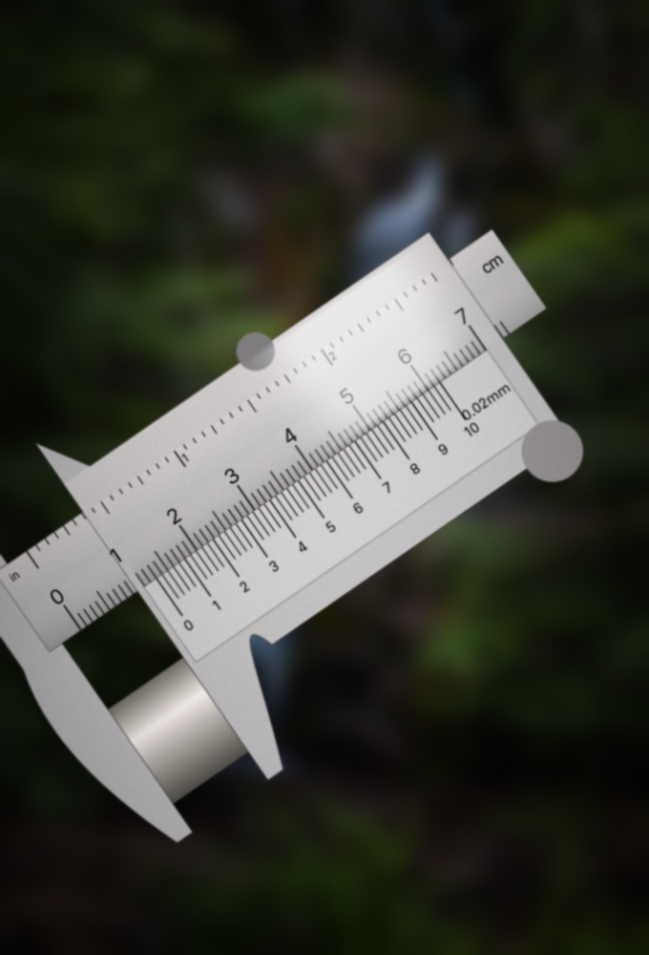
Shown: value=13.0 unit=mm
